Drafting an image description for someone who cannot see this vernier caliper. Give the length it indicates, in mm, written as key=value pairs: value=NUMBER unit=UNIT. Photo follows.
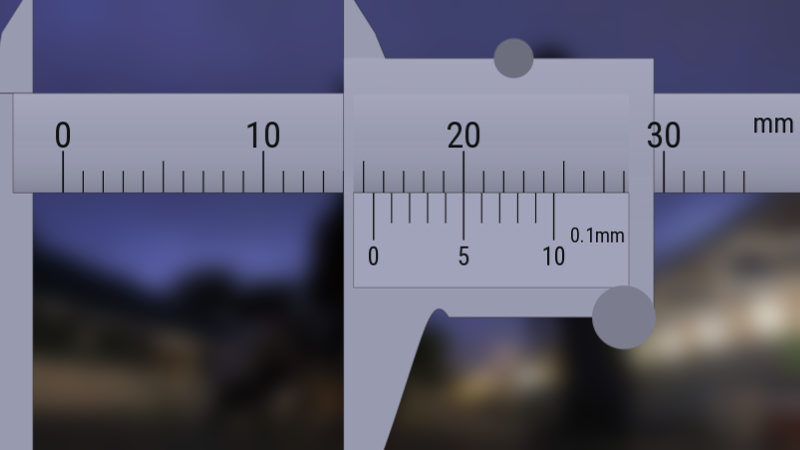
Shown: value=15.5 unit=mm
